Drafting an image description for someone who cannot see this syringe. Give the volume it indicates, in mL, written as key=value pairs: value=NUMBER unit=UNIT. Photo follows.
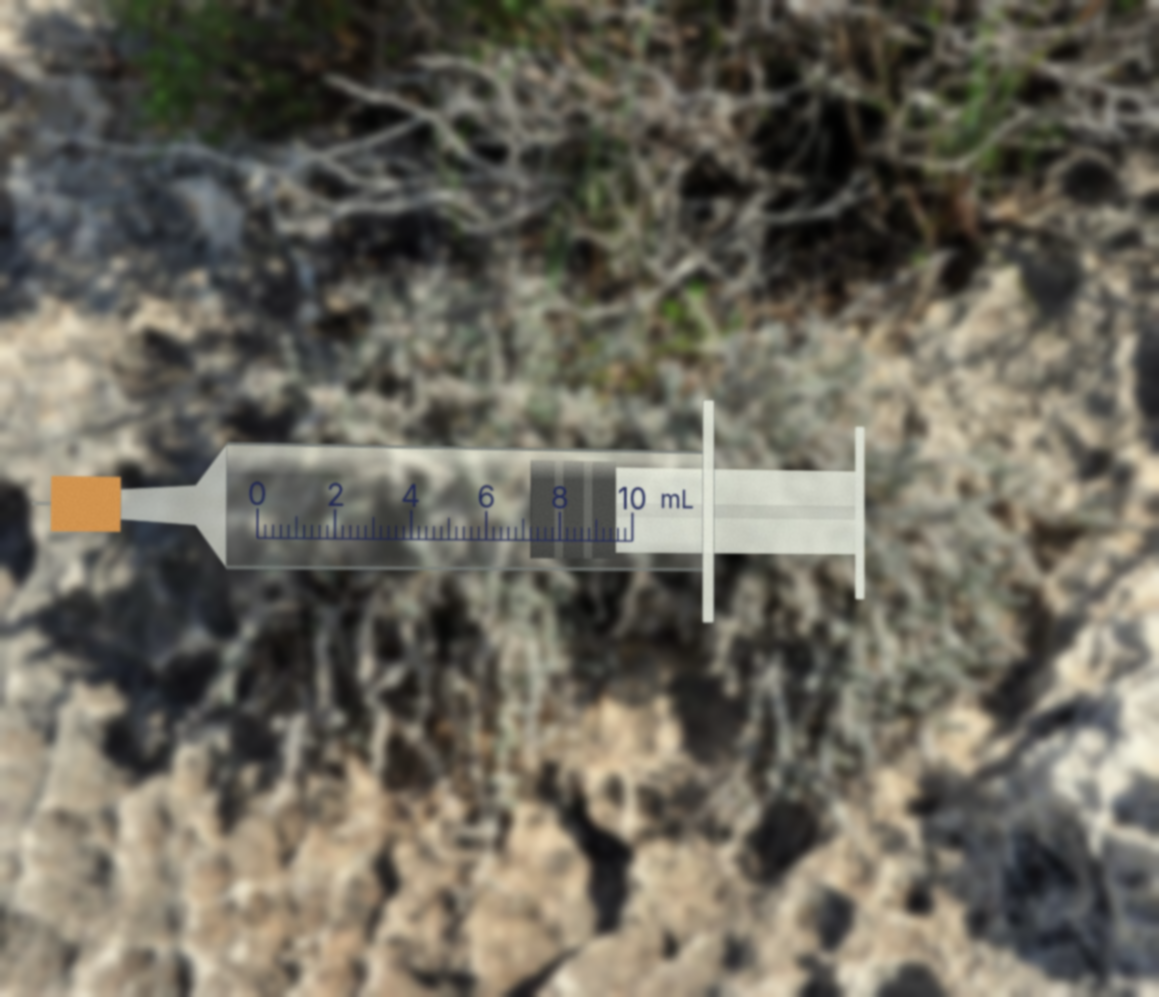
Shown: value=7.2 unit=mL
